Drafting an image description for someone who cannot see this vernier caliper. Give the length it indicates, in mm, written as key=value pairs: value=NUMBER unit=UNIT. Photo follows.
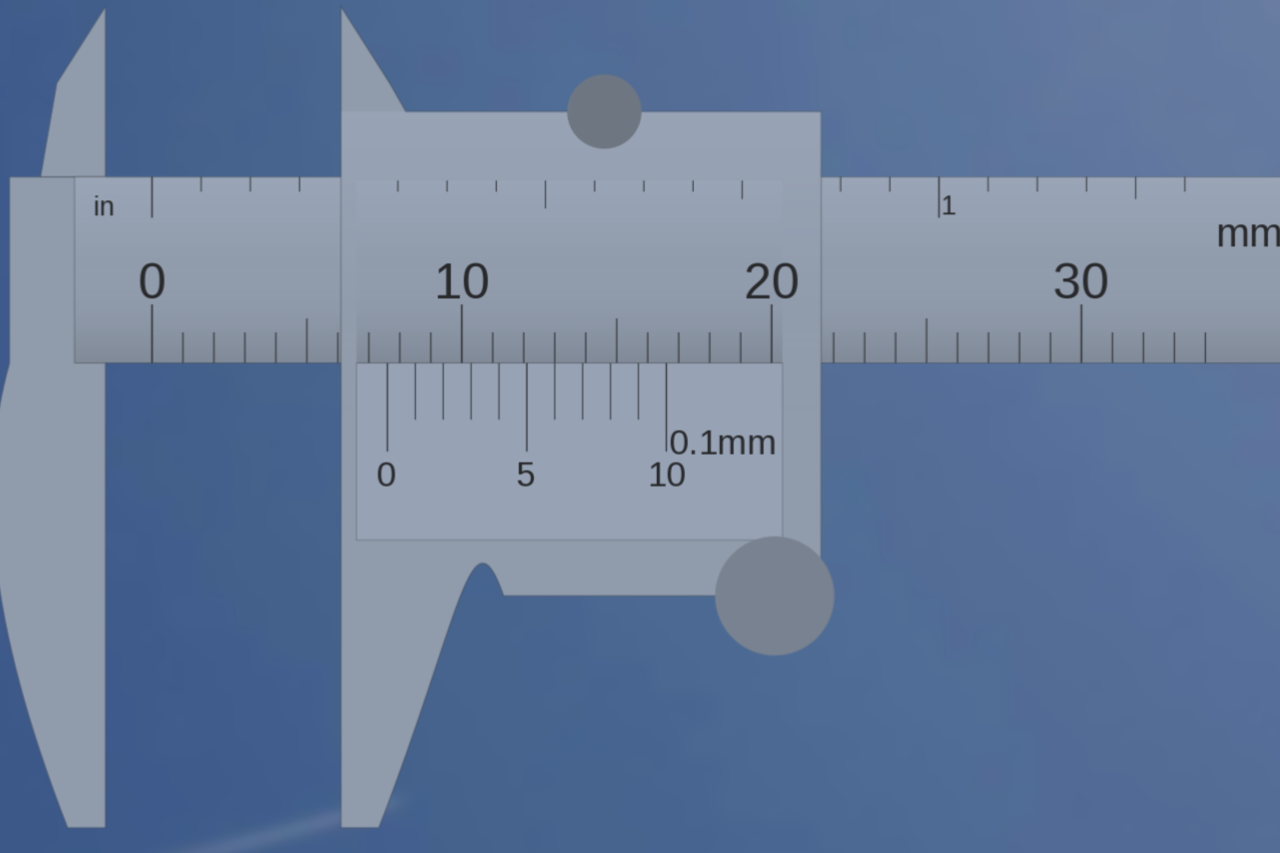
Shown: value=7.6 unit=mm
